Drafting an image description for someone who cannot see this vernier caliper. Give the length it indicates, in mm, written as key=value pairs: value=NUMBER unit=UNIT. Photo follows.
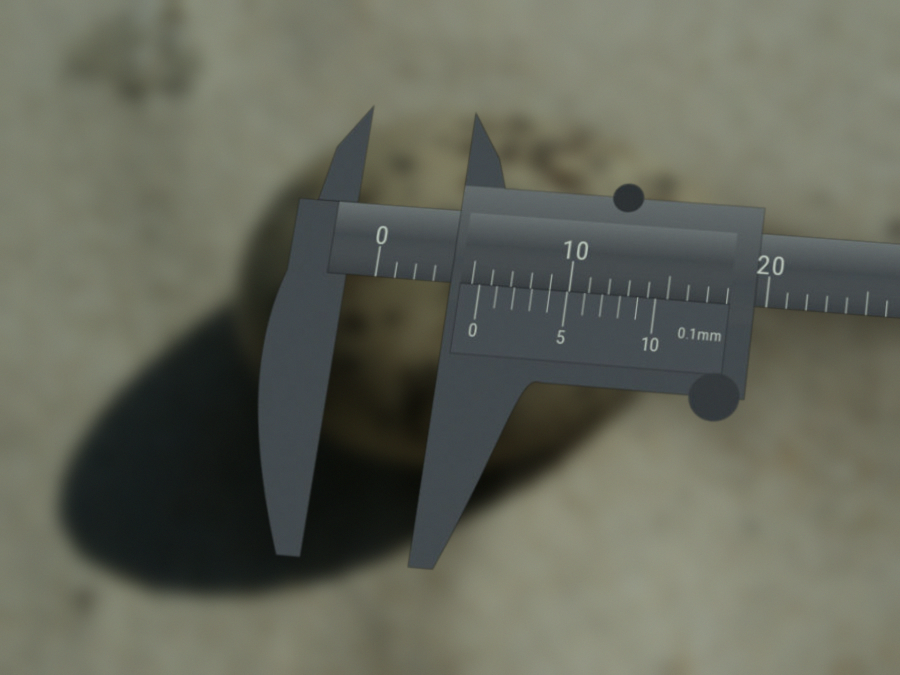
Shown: value=5.4 unit=mm
